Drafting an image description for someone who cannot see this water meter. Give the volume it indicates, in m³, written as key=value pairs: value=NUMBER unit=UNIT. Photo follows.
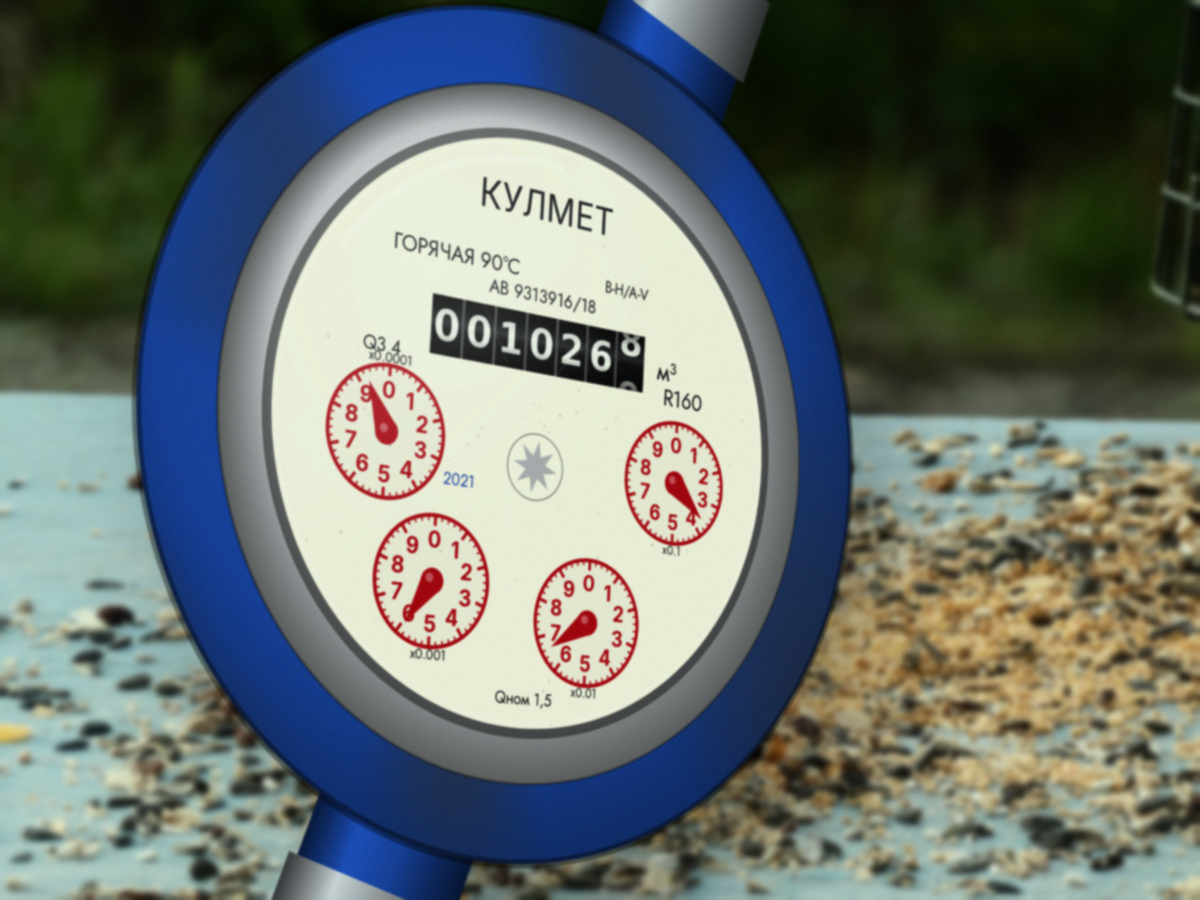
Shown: value=10268.3659 unit=m³
